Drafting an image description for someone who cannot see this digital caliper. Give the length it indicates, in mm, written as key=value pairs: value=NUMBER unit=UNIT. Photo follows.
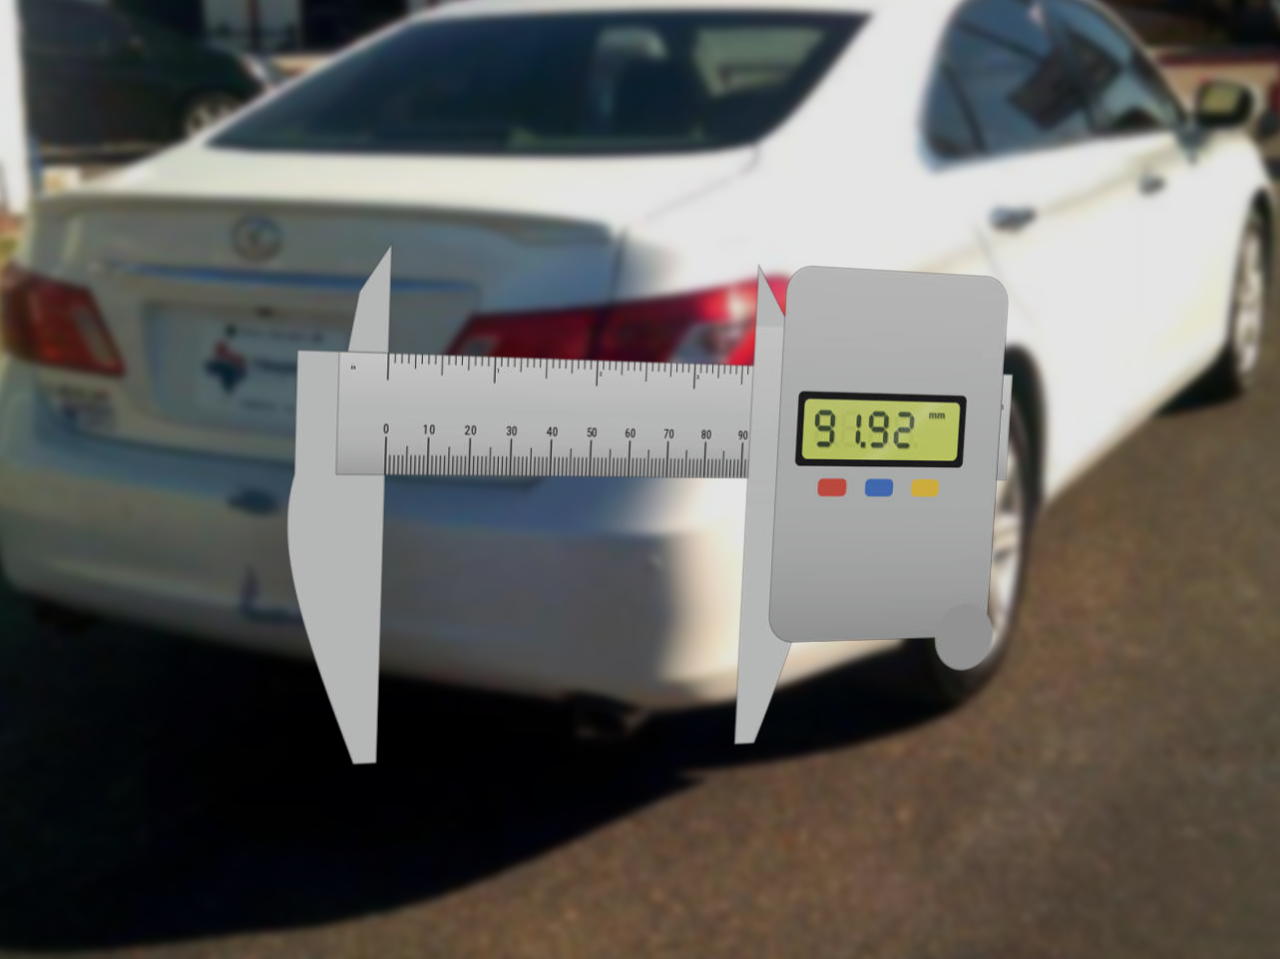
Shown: value=91.92 unit=mm
